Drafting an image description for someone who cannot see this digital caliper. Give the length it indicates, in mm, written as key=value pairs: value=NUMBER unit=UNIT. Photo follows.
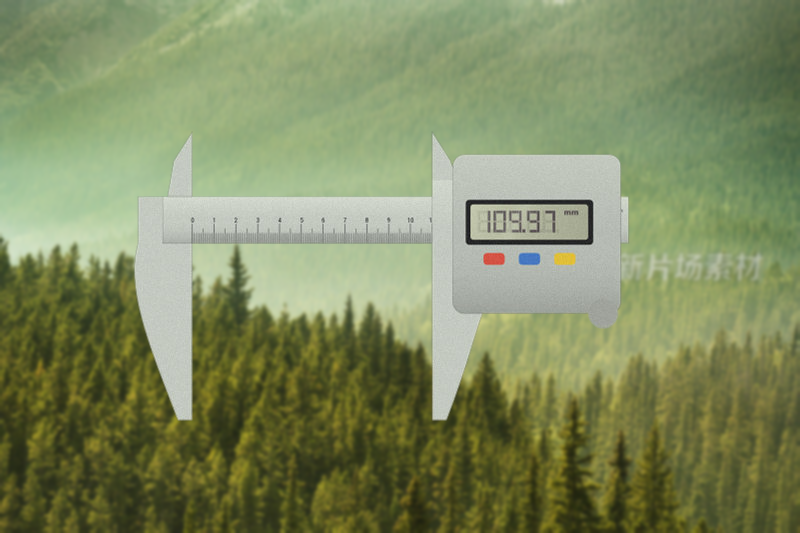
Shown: value=109.97 unit=mm
